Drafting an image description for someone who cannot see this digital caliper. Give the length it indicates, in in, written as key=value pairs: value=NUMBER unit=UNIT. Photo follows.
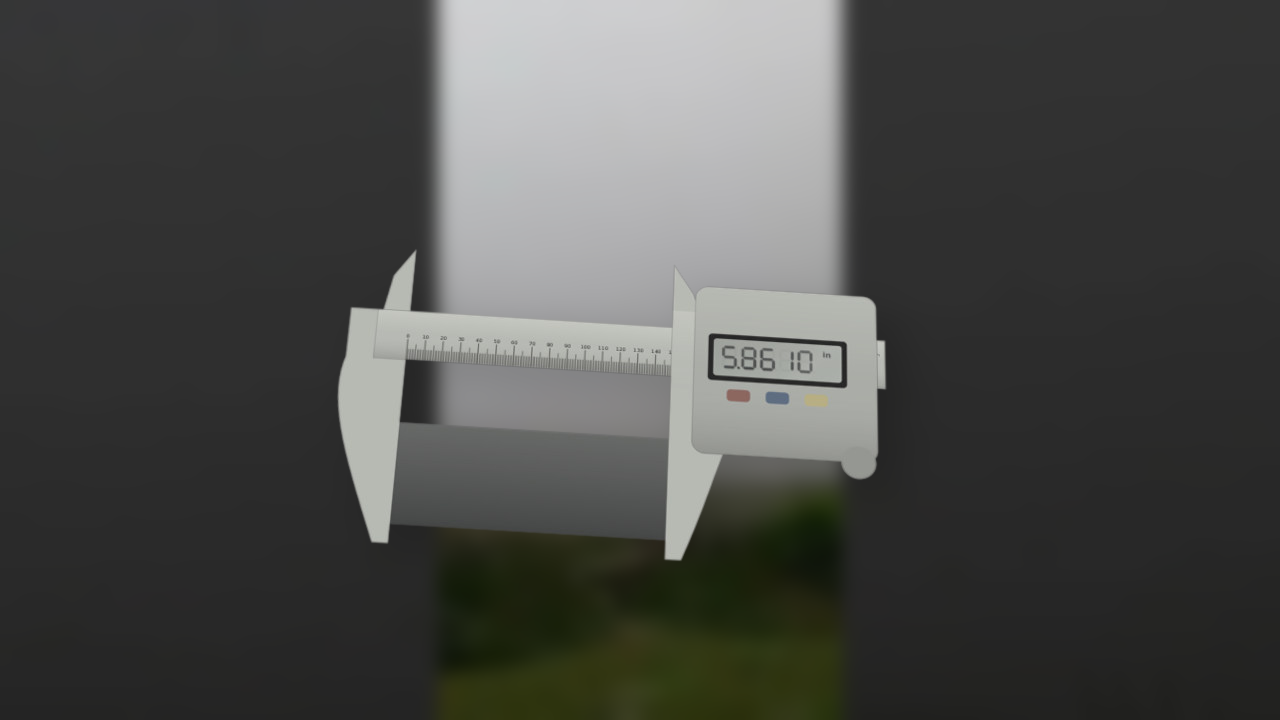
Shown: value=5.8610 unit=in
